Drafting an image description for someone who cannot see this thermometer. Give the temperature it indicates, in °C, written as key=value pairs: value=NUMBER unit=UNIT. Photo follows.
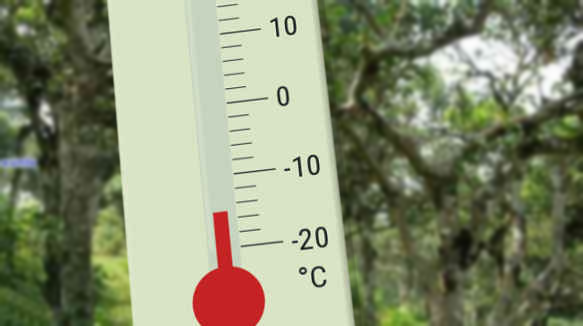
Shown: value=-15 unit=°C
